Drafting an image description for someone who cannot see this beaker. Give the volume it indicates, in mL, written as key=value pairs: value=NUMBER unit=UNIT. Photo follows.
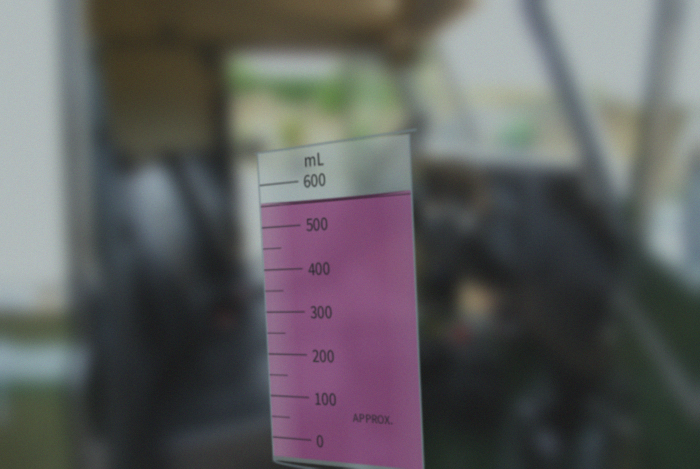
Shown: value=550 unit=mL
